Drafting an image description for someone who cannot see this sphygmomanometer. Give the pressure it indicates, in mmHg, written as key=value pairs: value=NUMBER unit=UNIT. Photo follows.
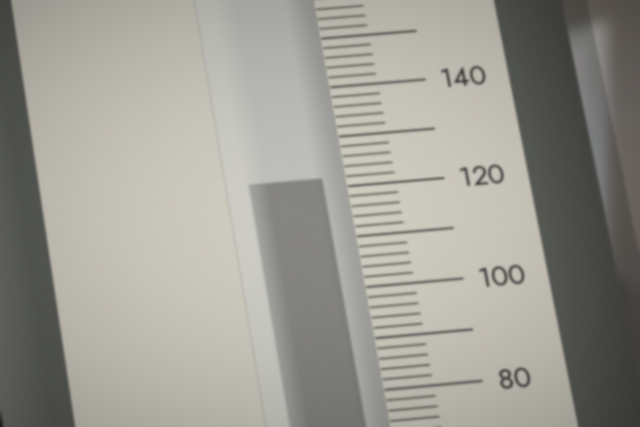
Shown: value=122 unit=mmHg
